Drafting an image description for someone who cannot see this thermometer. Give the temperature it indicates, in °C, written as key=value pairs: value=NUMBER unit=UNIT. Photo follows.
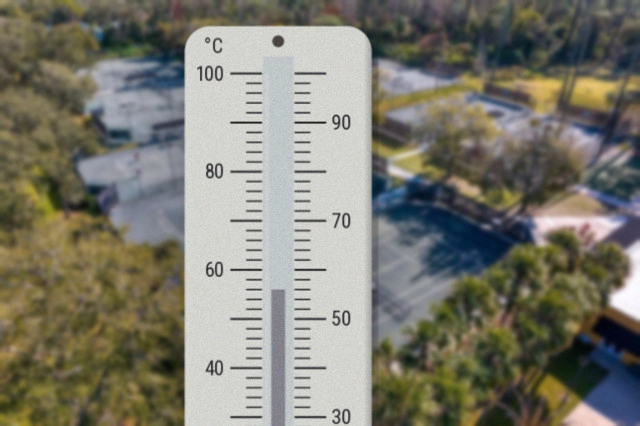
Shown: value=56 unit=°C
